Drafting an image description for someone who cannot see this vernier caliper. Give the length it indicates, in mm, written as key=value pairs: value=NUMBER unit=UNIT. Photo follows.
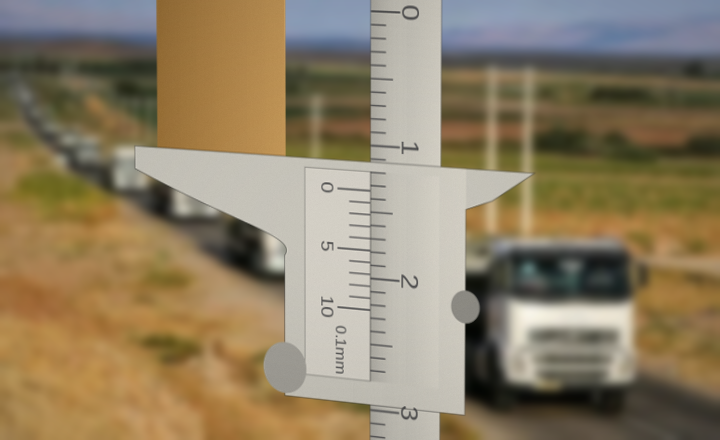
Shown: value=13.4 unit=mm
